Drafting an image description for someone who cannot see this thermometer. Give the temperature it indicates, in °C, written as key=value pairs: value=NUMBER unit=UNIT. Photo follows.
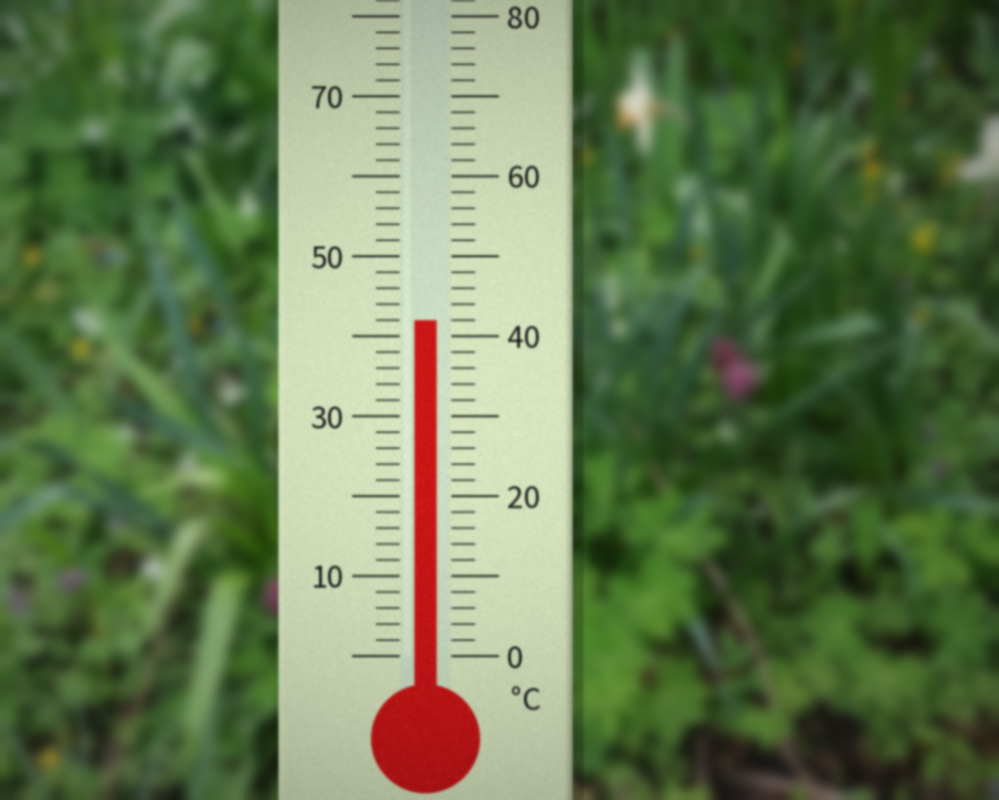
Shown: value=42 unit=°C
